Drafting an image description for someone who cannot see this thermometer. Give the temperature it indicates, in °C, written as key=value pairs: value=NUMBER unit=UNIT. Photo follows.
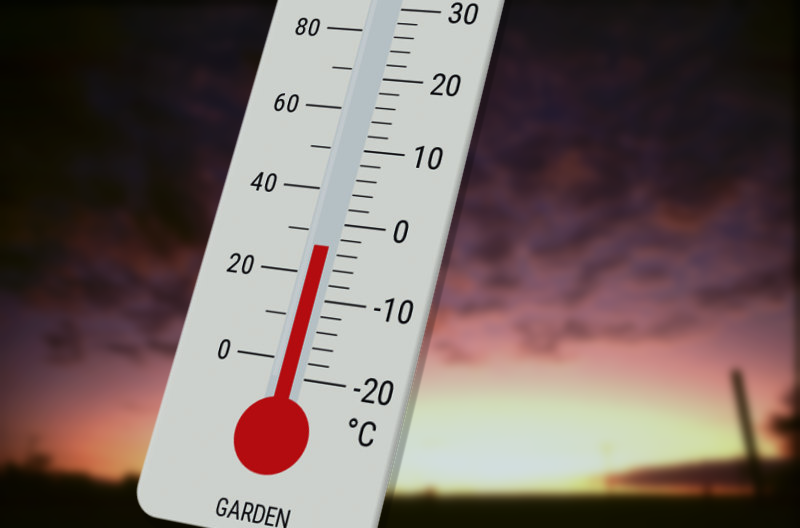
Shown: value=-3 unit=°C
